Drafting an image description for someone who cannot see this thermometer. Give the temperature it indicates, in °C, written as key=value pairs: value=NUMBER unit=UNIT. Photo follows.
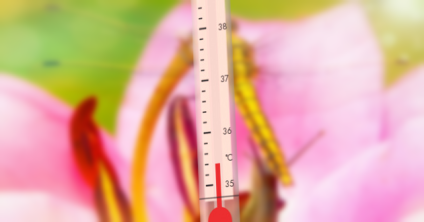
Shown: value=35.4 unit=°C
